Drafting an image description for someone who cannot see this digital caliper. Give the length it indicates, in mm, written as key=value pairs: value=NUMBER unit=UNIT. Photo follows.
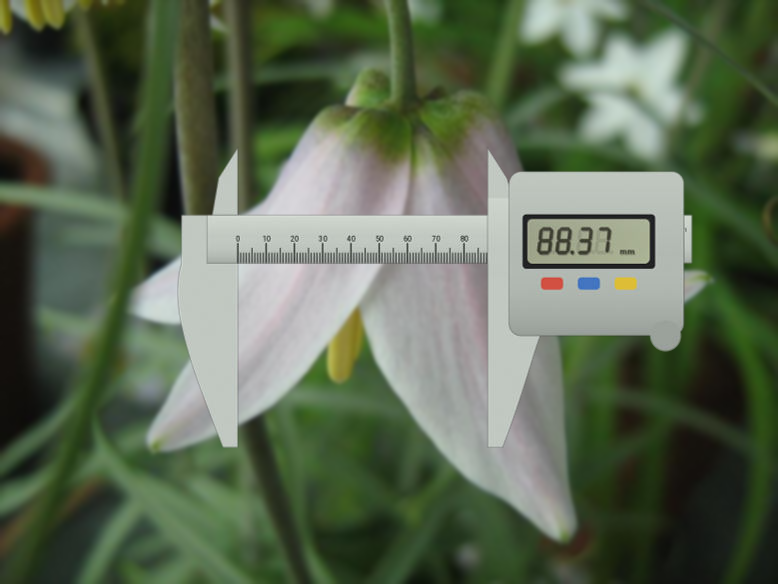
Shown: value=88.37 unit=mm
